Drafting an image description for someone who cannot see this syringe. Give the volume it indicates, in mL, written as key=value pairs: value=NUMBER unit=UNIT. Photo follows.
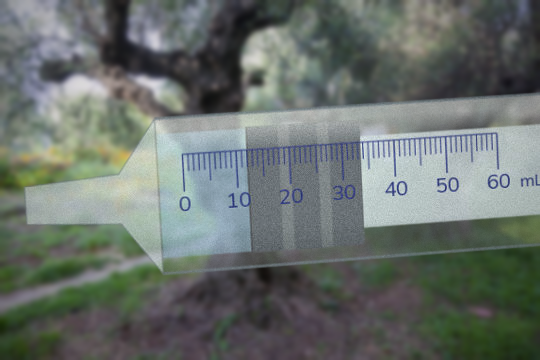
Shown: value=12 unit=mL
